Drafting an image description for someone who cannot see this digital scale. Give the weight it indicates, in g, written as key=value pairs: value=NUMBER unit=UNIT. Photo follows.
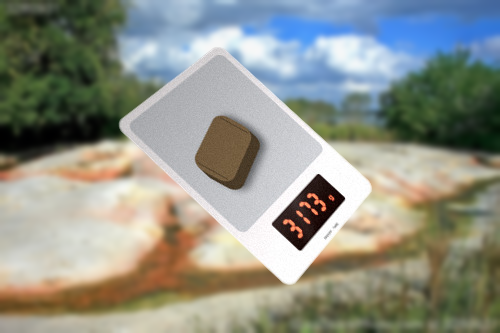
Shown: value=3173 unit=g
